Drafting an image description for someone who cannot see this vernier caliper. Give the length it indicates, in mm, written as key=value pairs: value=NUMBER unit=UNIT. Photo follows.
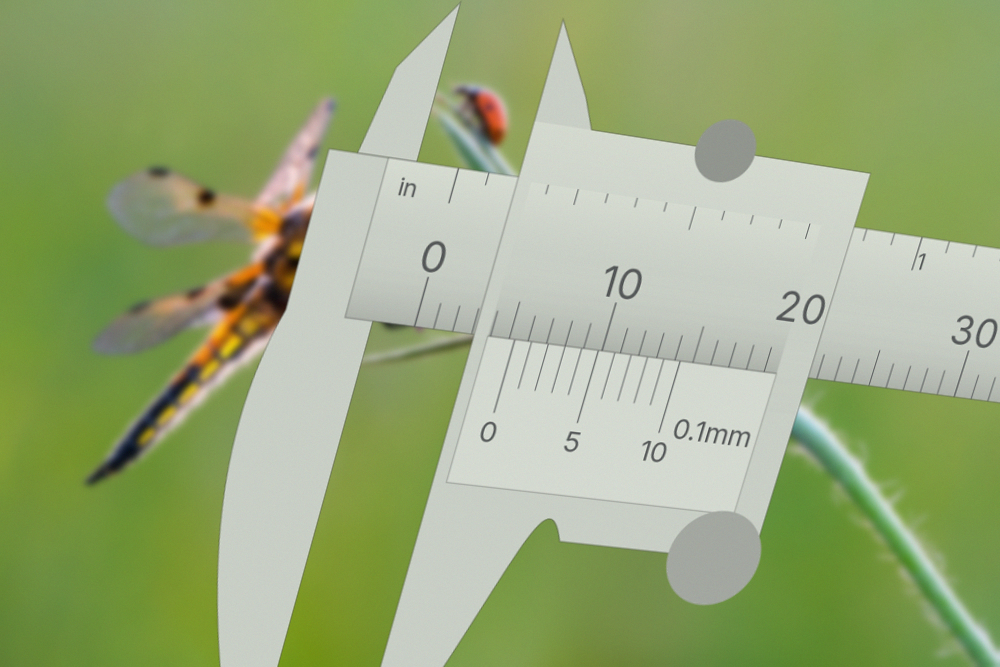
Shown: value=5.3 unit=mm
